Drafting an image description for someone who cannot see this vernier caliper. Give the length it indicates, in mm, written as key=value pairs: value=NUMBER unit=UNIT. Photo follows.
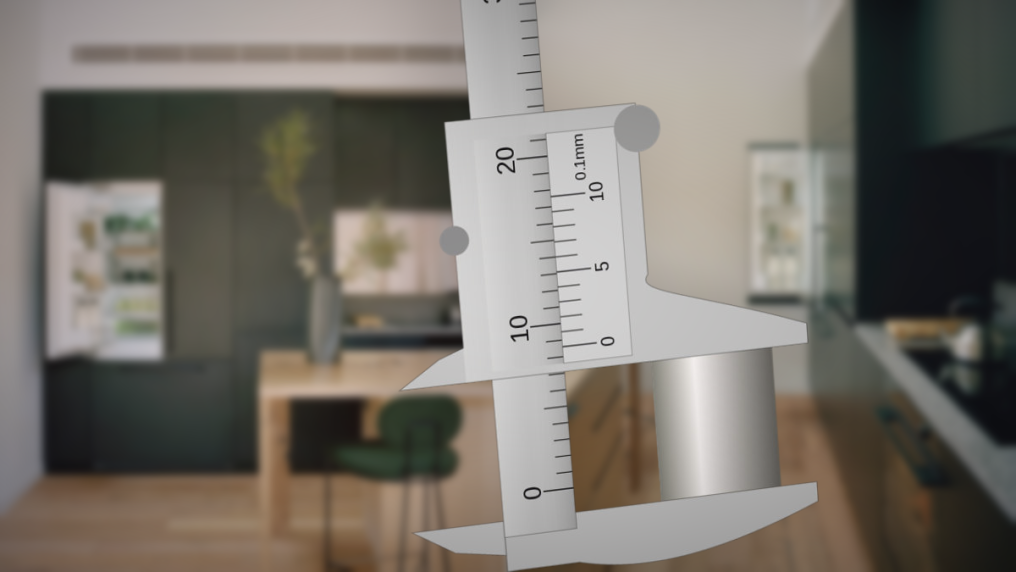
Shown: value=8.6 unit=mm
